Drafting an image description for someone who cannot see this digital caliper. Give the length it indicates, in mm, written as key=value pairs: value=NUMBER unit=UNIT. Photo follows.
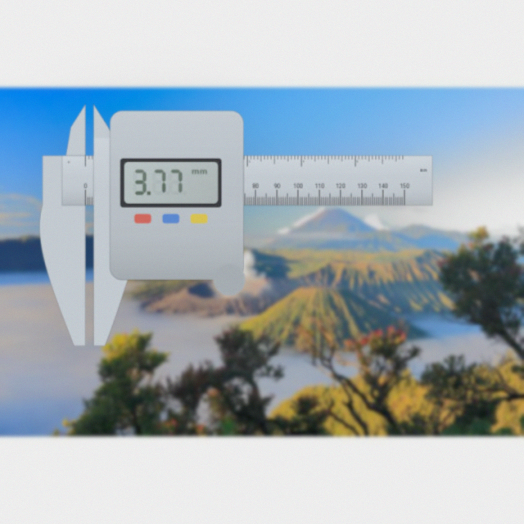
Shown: value=3.77 unit=mm
